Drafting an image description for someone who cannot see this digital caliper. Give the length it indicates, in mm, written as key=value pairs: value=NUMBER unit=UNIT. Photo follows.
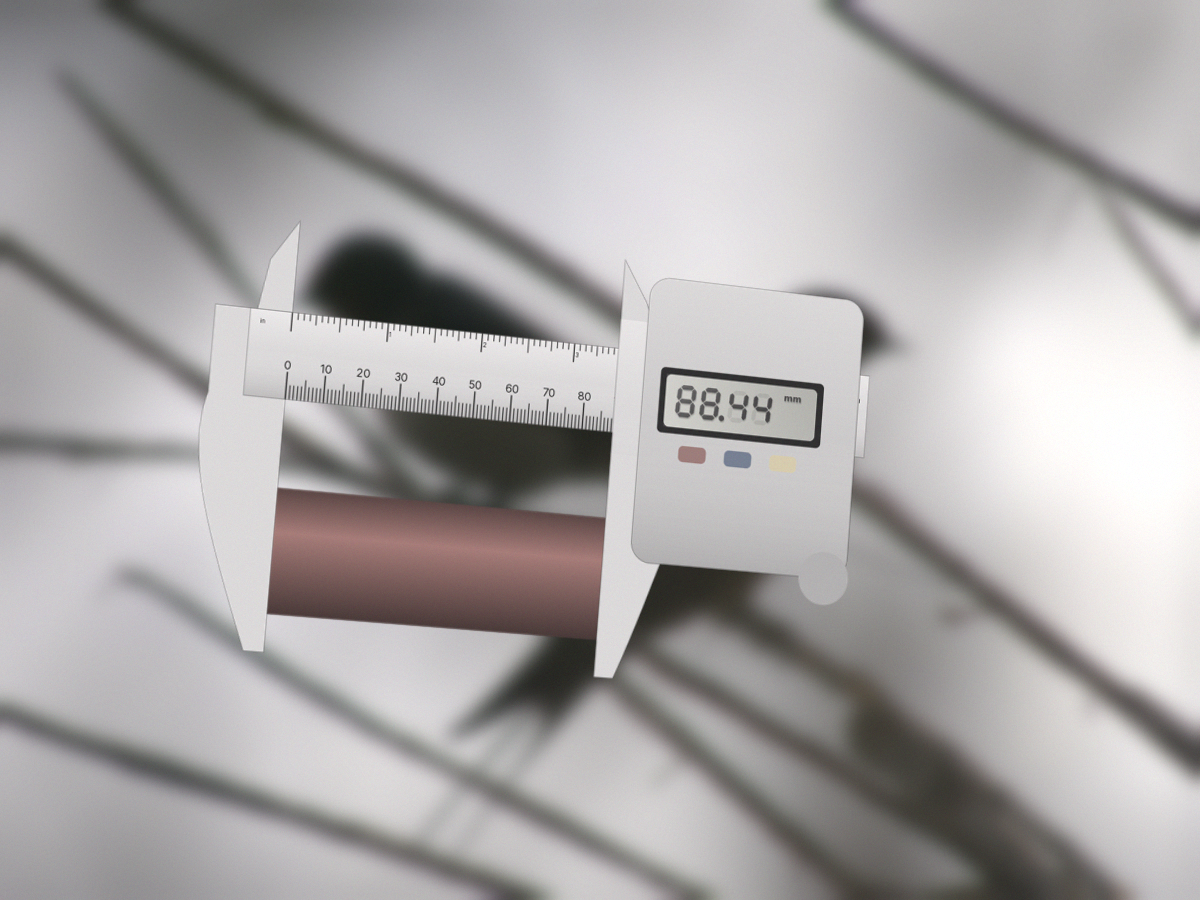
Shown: value=88.44 unit=mm
